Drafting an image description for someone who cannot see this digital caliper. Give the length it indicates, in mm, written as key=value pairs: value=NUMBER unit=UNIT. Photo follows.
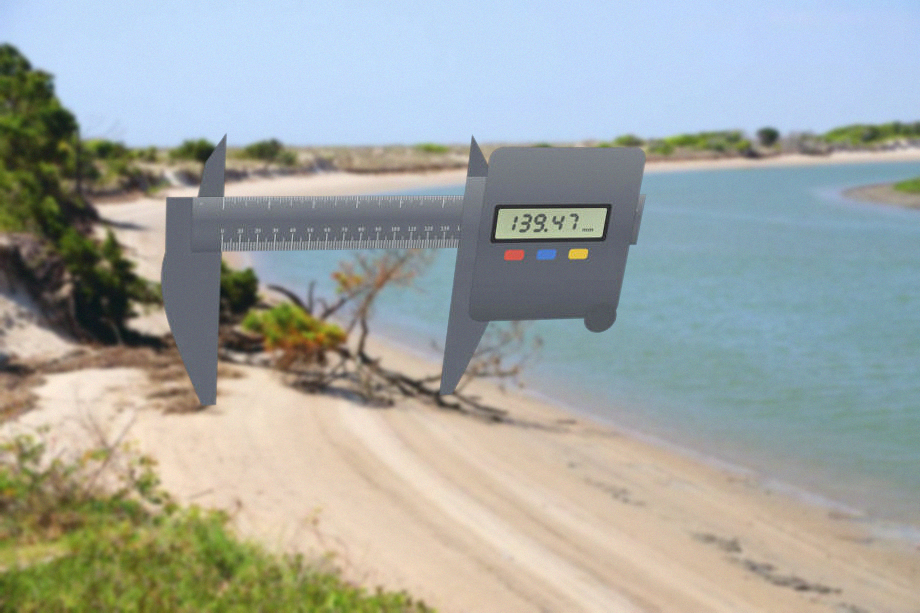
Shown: value=139.47 unit=mm
